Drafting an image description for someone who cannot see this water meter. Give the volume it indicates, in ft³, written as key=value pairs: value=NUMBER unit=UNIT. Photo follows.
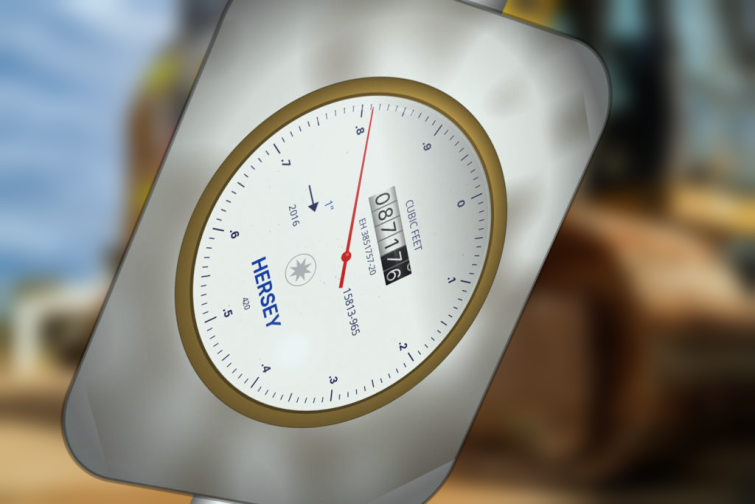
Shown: value=87175.81 unit=ft³
